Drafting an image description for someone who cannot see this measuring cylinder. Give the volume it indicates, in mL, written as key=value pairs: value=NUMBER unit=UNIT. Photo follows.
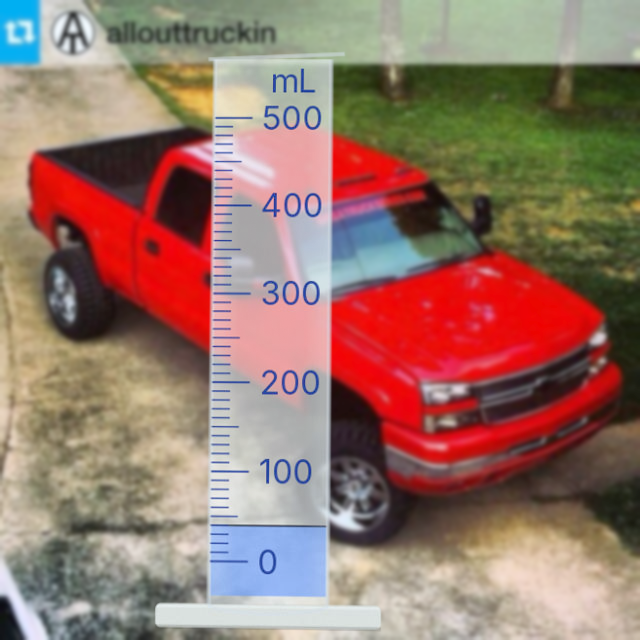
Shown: value=40 unit=mL
